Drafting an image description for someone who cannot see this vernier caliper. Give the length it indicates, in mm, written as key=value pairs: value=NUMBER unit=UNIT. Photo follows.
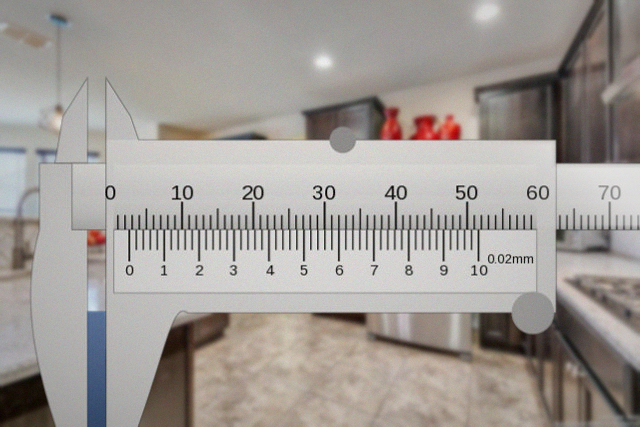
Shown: value=2.6 unit=mm
